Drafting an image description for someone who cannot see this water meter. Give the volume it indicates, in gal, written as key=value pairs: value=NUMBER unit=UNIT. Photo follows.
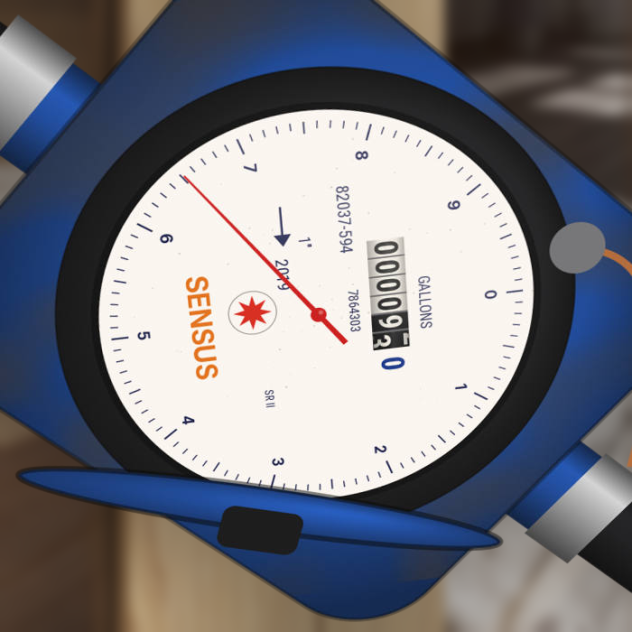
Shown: value=926.5 unit=gal
